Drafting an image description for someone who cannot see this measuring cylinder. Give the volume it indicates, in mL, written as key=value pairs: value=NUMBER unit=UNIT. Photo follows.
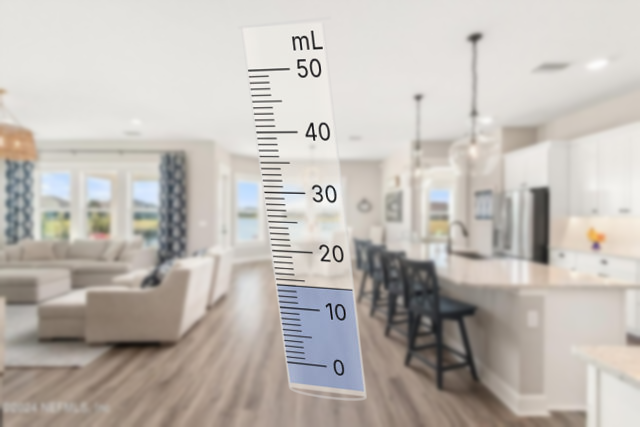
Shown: value=14 unit=mL
